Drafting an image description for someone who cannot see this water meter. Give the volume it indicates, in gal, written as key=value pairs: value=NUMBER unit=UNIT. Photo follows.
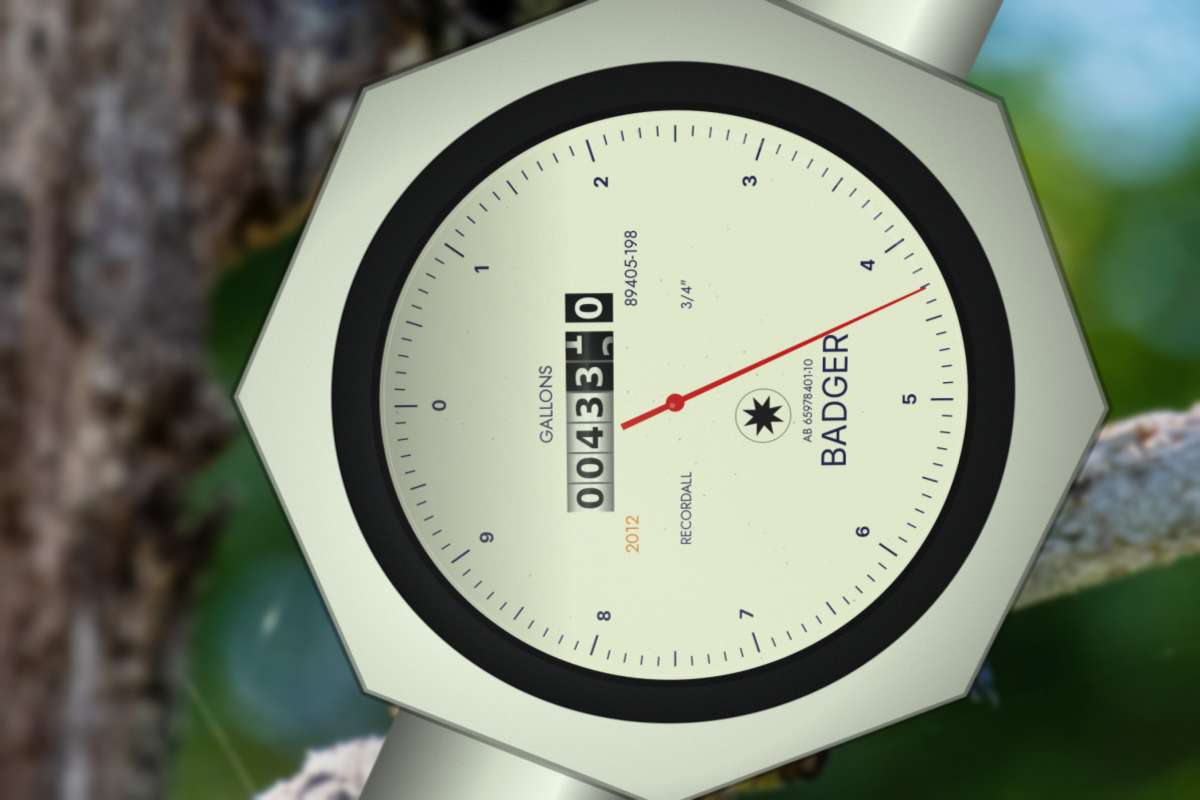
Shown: value=43314.3 unit=gal
